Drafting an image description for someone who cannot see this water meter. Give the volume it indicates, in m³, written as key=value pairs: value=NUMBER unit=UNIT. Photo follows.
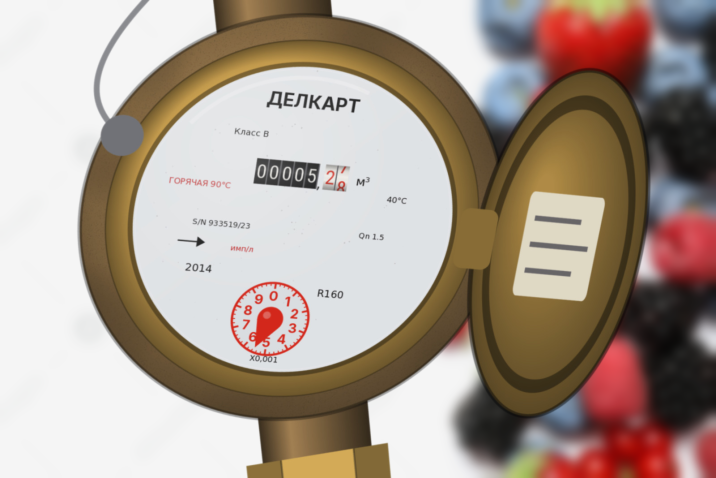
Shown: value=5.275 unit=m³
